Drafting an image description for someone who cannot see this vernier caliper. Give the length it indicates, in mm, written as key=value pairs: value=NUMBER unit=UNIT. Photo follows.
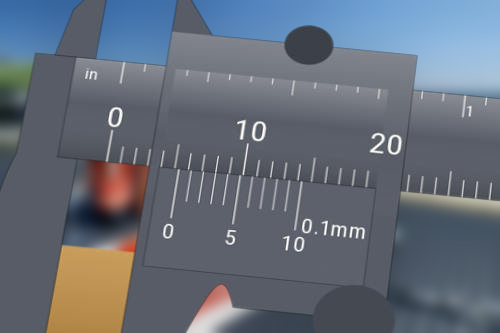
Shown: value=5.3 unit=mm
